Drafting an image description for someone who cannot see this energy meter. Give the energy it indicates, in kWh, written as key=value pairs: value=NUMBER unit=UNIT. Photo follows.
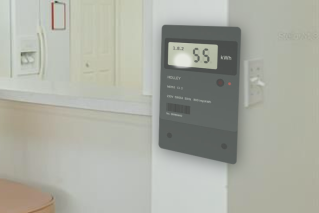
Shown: value=55 unit=kWh
